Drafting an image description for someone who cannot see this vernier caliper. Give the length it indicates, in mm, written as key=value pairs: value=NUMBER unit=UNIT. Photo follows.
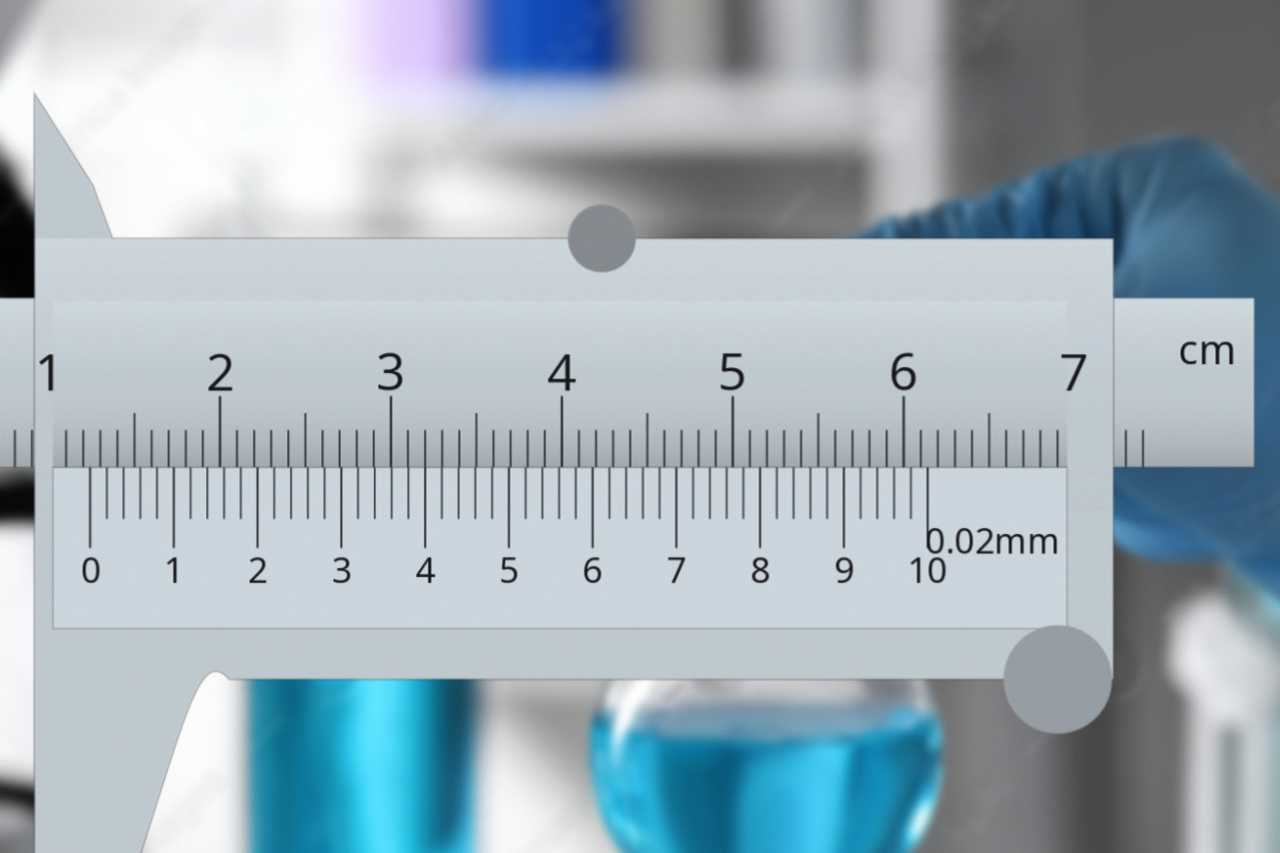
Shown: value=12.4 unit=mm
